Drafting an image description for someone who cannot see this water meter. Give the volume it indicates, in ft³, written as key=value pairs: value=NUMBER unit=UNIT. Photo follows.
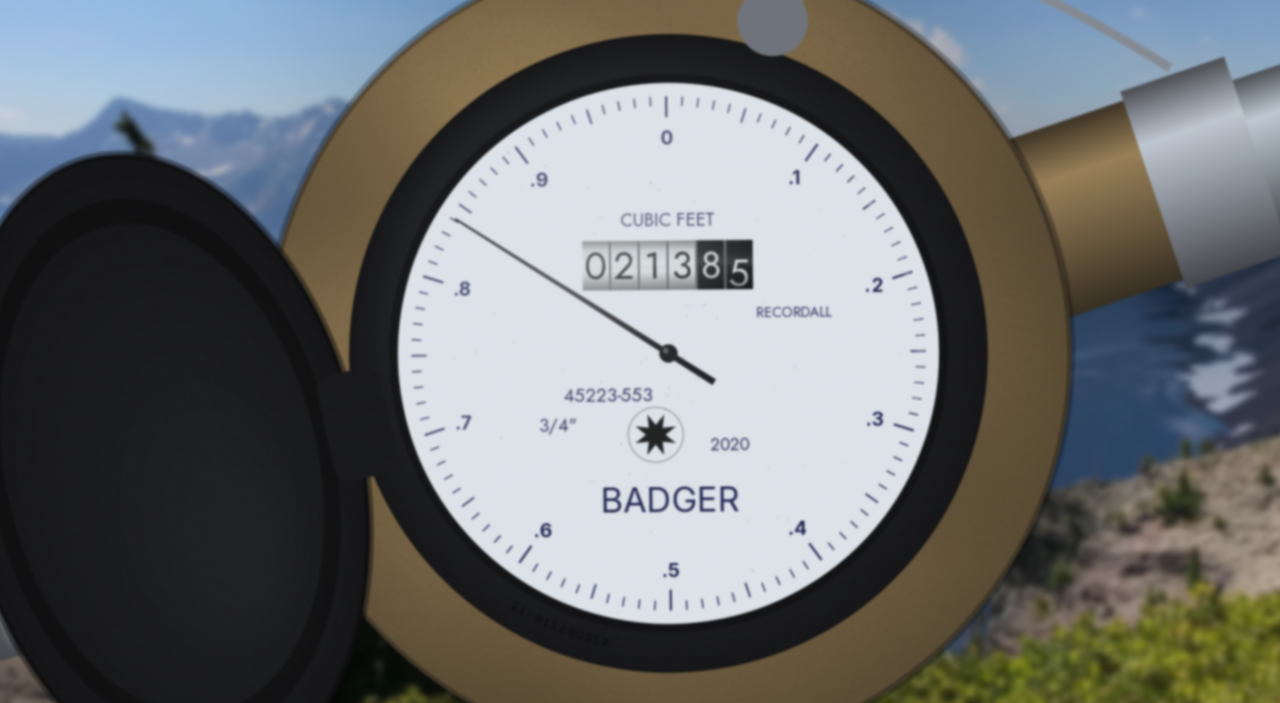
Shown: value=21384.84 unit=ft³
